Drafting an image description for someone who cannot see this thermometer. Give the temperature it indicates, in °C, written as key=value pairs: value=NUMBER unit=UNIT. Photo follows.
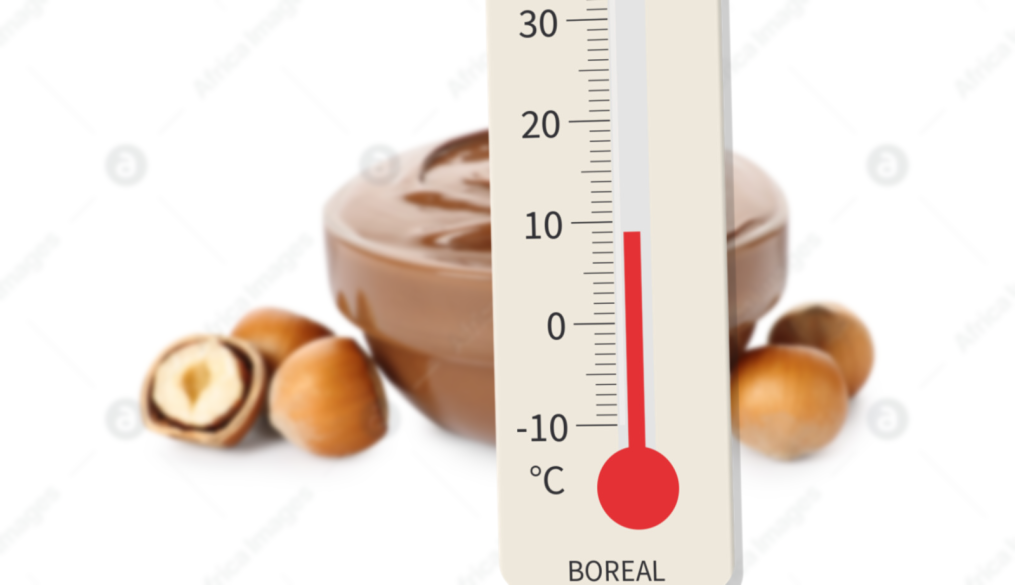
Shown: value=9 unit=°C
